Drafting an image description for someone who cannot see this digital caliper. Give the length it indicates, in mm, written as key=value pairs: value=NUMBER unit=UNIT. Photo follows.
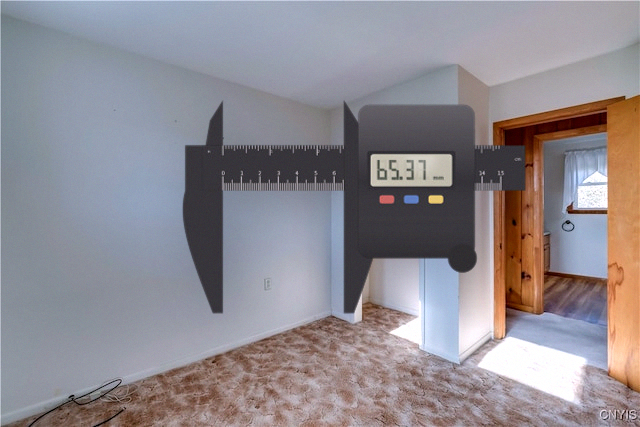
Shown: value=65.37 unit=mm
